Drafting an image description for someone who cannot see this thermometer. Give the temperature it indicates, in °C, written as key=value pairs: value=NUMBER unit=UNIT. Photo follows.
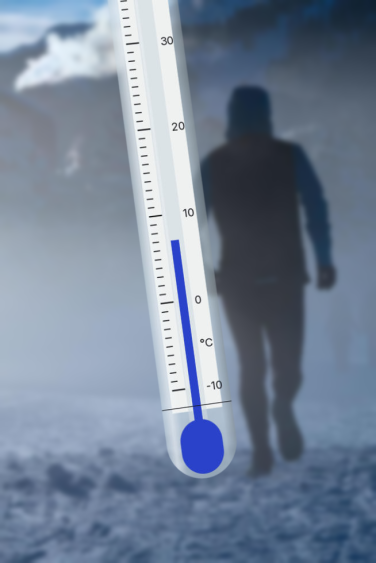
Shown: value=7 unit=°C
